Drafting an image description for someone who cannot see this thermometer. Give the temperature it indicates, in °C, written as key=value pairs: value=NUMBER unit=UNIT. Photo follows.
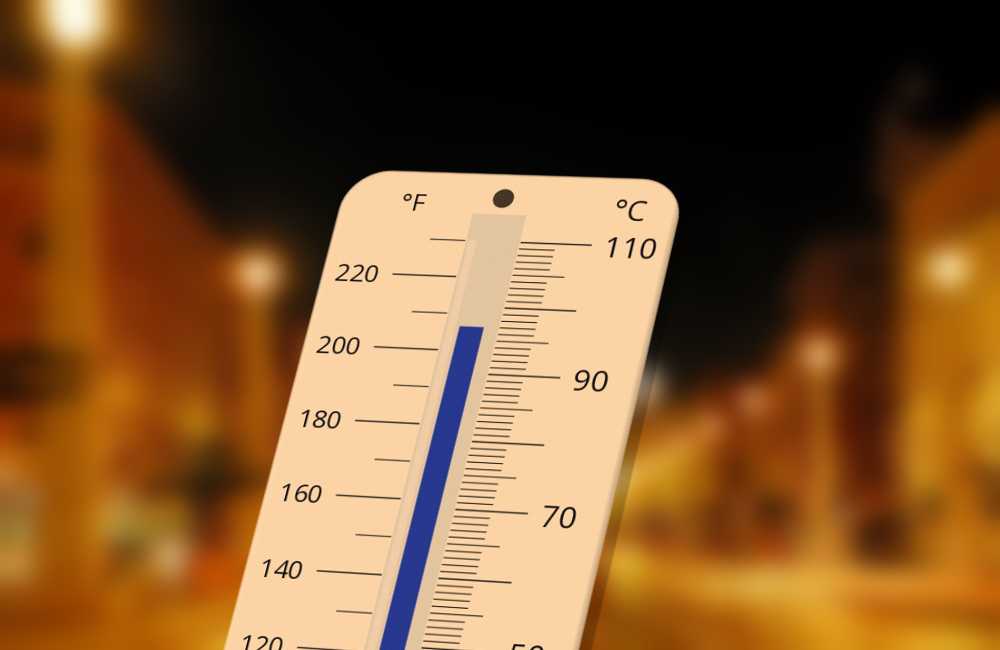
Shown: value=97 unit=°C
